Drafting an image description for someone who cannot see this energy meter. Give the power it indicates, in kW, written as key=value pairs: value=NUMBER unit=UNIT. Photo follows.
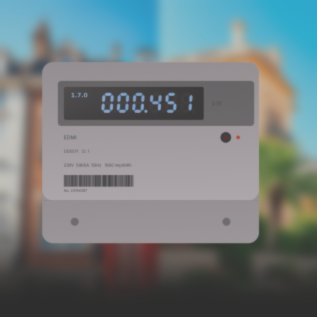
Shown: value=0.451 unit=kW
